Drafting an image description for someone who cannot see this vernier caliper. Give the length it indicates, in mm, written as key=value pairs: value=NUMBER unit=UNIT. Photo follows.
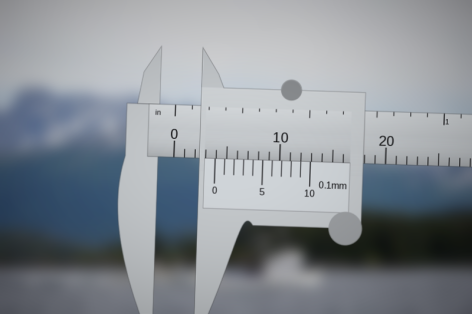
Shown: value=3.9 unit=mm
